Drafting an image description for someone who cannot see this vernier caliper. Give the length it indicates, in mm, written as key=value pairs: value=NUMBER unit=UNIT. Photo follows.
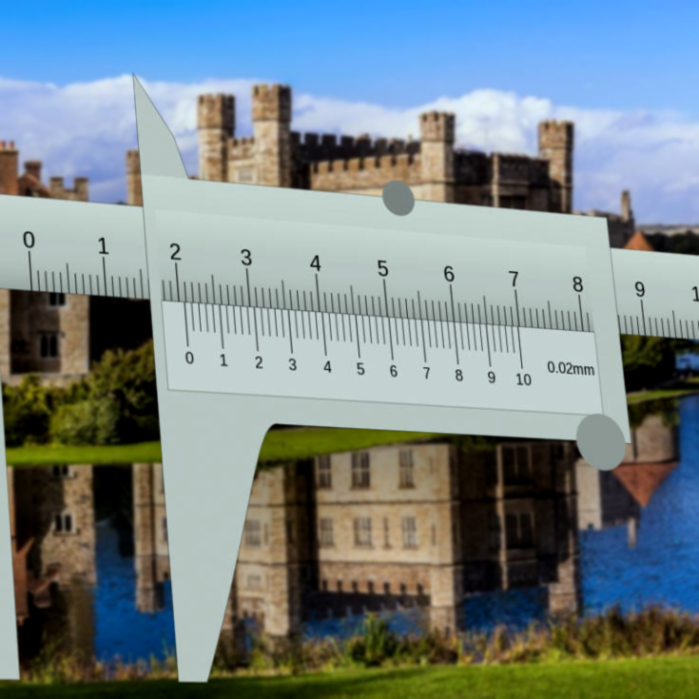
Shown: value=20.8 unit=mm
